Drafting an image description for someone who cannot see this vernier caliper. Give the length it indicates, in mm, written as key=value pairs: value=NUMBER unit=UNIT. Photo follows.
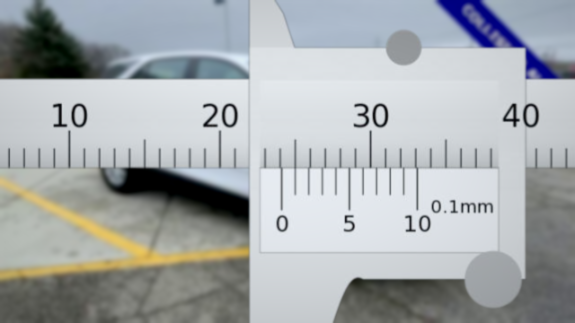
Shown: value=24.1 unit=mm
